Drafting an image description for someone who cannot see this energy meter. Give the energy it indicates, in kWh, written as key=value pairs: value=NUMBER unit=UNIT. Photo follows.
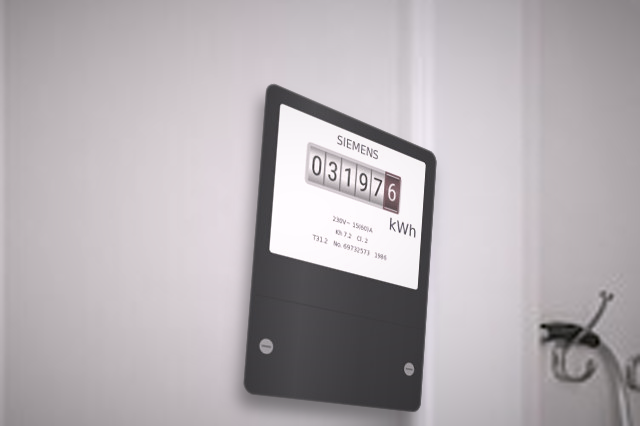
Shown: value=3197.6 unit=kWh
